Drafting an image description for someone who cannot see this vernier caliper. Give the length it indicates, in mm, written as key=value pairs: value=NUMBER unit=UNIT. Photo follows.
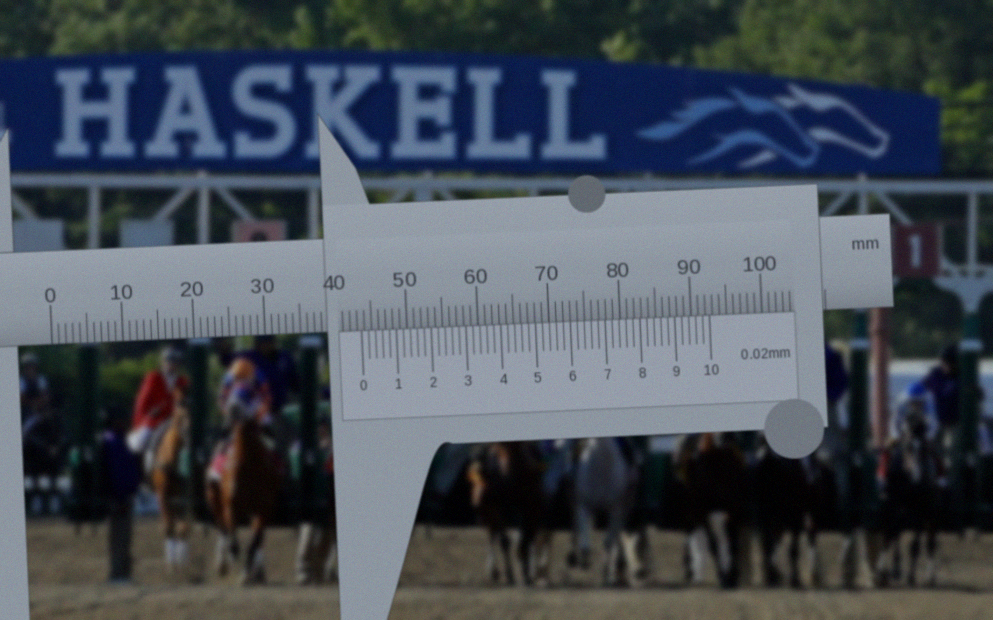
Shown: value=43.6 unit=mm
